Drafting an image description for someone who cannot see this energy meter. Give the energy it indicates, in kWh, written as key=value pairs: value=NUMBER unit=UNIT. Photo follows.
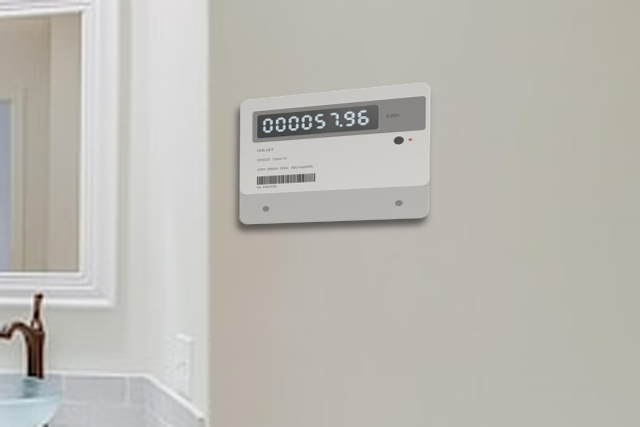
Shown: value=57.96 unit=kWh
